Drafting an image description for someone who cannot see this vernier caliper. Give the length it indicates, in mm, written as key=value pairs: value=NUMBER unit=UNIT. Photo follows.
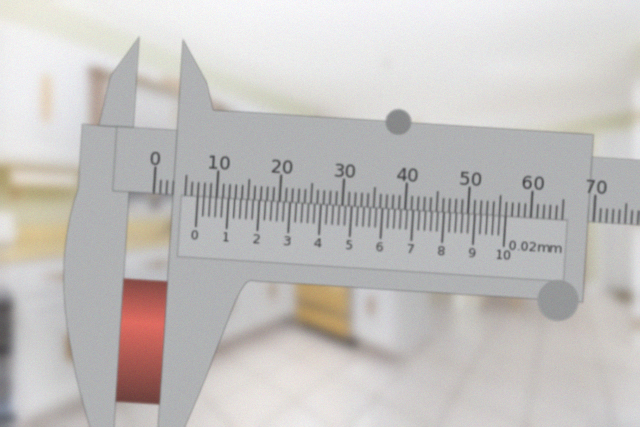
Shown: value=7.0 unit=mm
